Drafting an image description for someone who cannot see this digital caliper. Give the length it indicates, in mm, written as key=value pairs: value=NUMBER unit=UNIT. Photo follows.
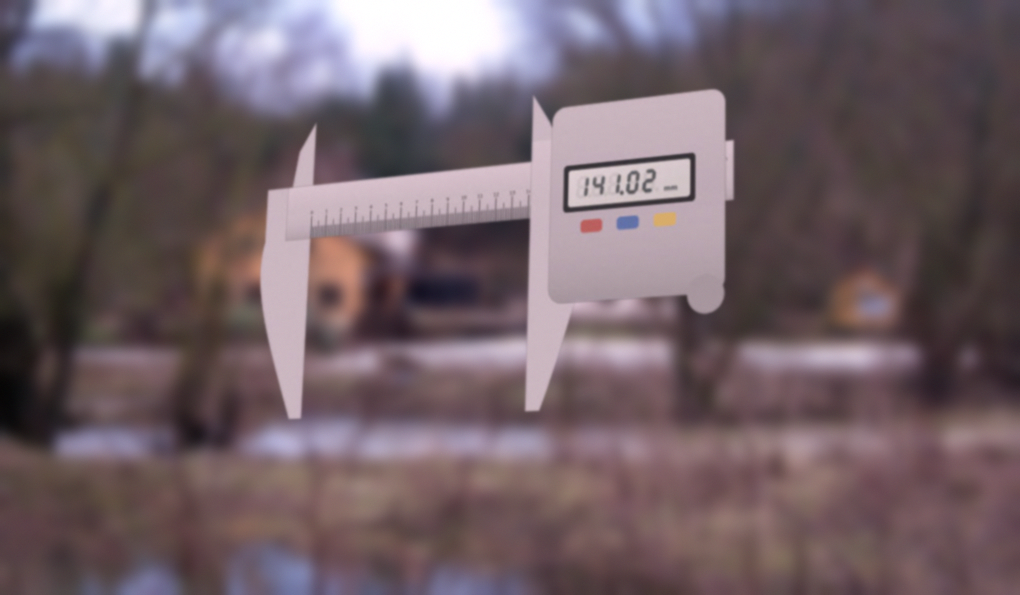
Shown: value=141.02 unit=mm
